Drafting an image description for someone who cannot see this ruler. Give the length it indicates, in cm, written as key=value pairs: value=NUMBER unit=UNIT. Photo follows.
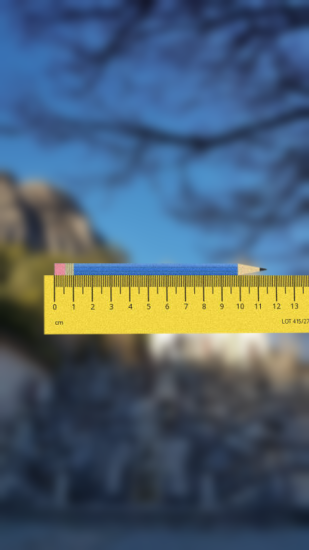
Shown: value=11.5 unit=cm
